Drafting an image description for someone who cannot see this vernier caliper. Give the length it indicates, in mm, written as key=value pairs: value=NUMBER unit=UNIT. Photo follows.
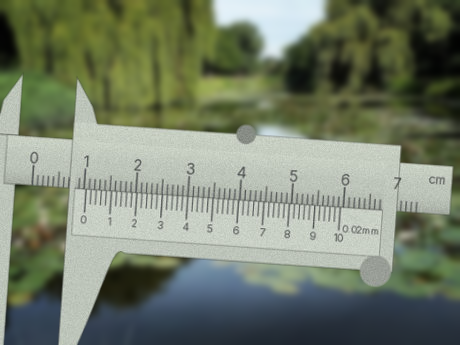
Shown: value=10.4 unit=mm
